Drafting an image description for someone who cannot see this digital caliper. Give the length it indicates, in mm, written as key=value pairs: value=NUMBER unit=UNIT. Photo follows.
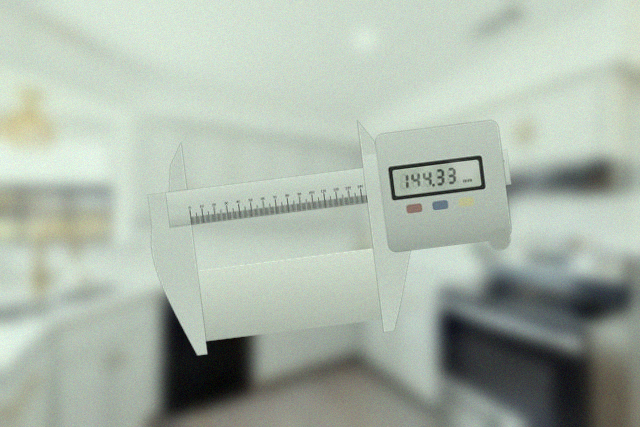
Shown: value=144.33 unit=mm
